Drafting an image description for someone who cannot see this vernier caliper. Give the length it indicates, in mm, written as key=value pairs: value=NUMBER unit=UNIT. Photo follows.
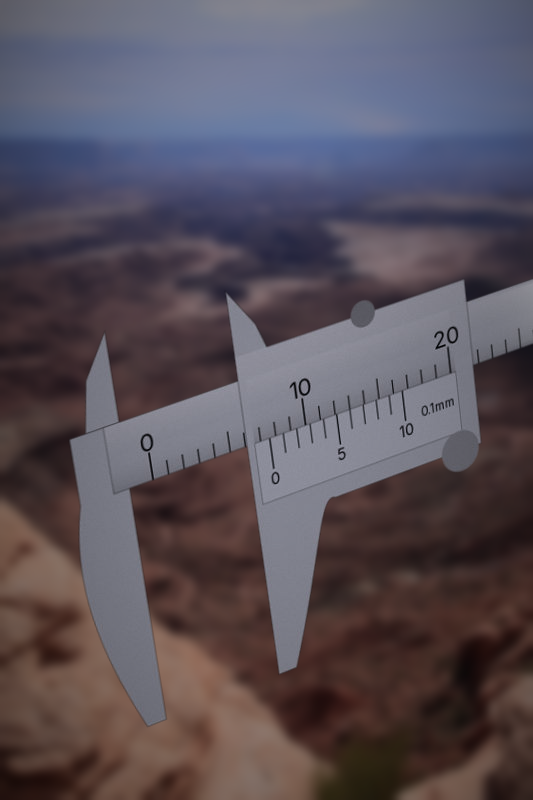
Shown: value=7.6 unit=mm
